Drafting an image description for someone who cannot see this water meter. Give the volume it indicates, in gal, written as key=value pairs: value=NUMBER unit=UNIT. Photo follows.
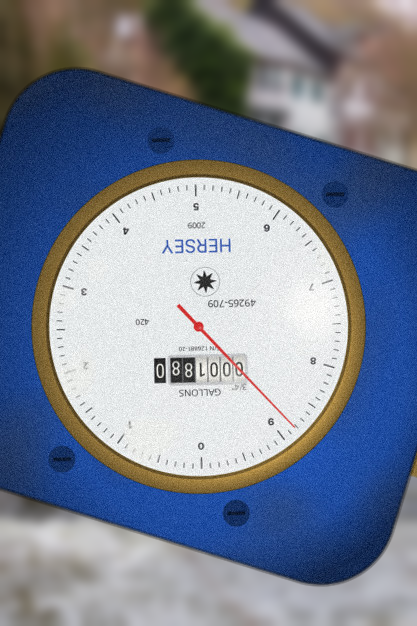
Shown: value=1878.8 unit=gal
